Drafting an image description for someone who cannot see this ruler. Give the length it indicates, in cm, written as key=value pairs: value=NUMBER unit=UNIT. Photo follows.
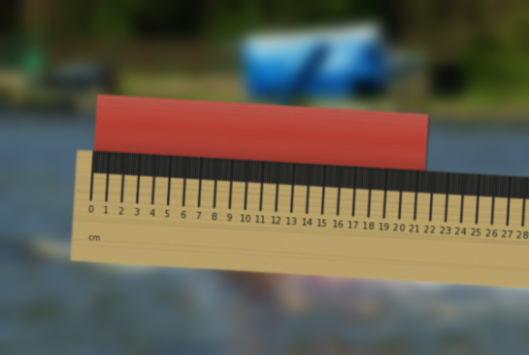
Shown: value=21.5 unit=cm
